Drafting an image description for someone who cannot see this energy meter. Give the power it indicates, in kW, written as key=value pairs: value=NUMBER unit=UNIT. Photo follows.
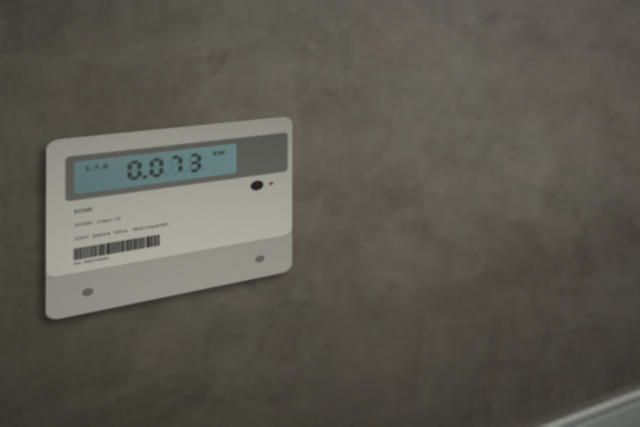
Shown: value=0.073 unit=kW
